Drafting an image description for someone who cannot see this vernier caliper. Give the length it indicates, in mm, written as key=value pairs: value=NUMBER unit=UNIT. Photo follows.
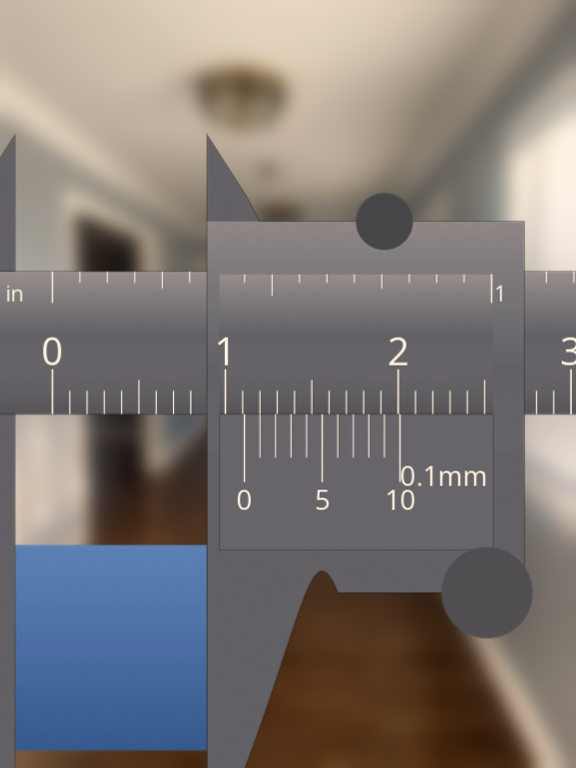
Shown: value=11.1 unit=mm
